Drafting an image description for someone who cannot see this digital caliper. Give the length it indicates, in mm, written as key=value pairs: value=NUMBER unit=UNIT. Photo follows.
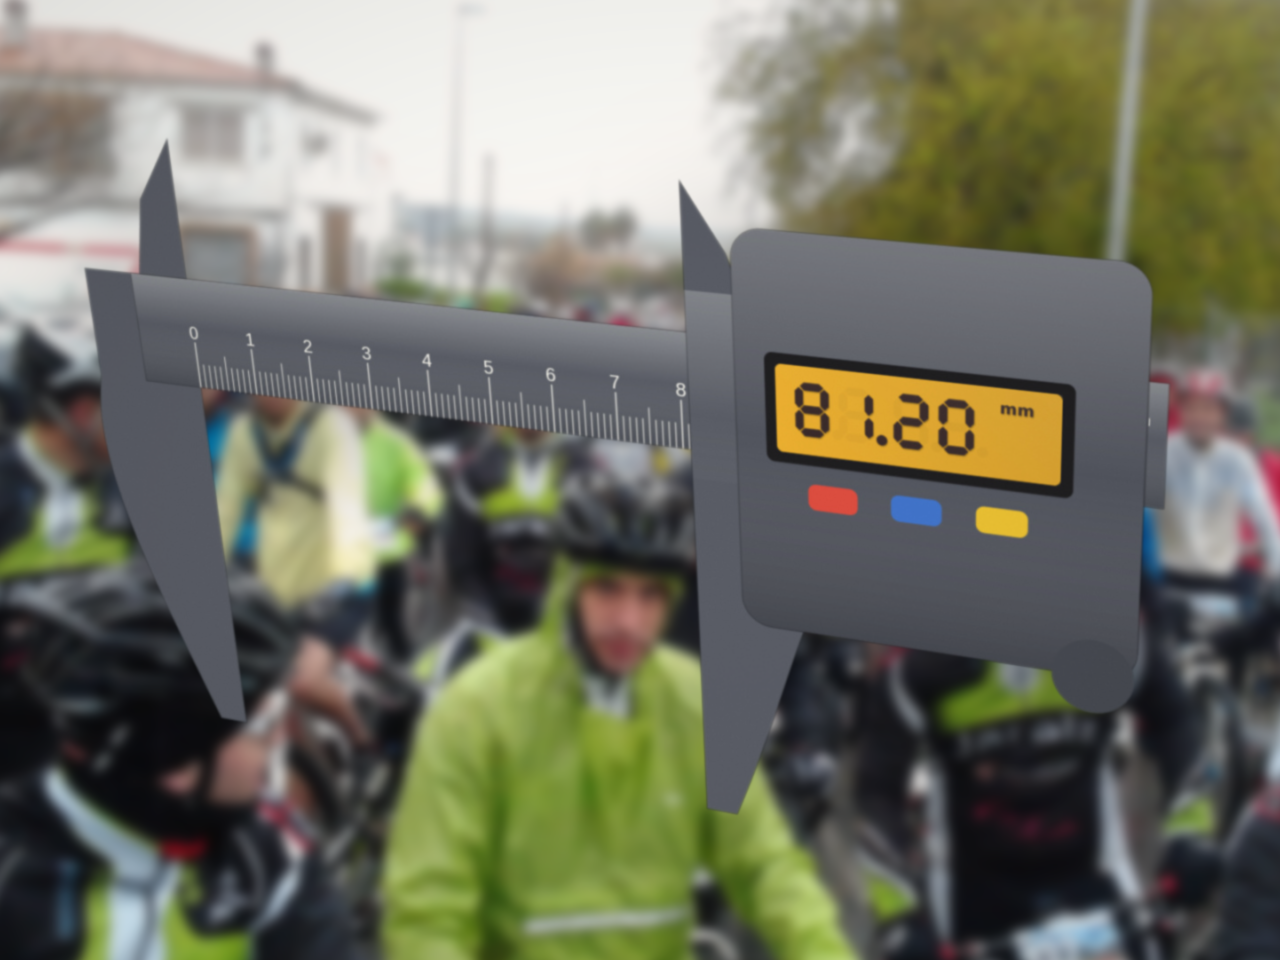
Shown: value=81.20 unit=mm
